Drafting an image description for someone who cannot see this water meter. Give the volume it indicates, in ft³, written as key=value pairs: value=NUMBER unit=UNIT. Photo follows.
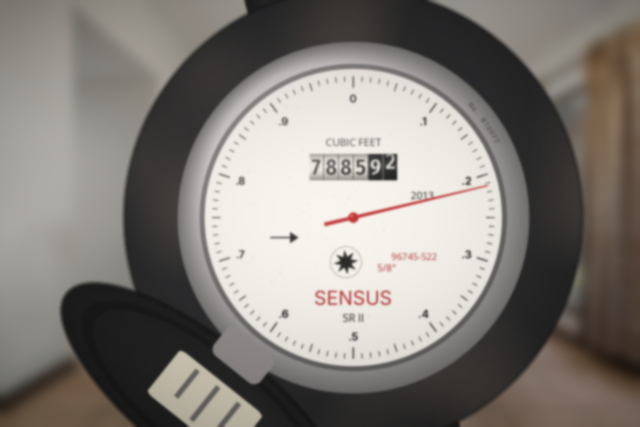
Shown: value=788592.21 unit=ft³
